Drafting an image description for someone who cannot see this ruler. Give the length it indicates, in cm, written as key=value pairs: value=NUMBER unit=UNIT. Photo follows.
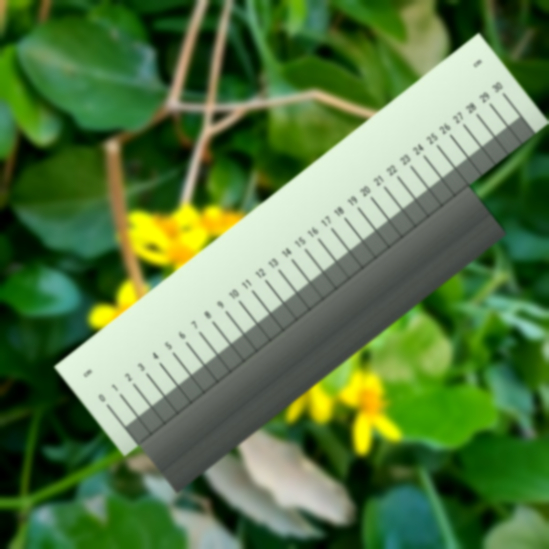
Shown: value=25 unit=cm
